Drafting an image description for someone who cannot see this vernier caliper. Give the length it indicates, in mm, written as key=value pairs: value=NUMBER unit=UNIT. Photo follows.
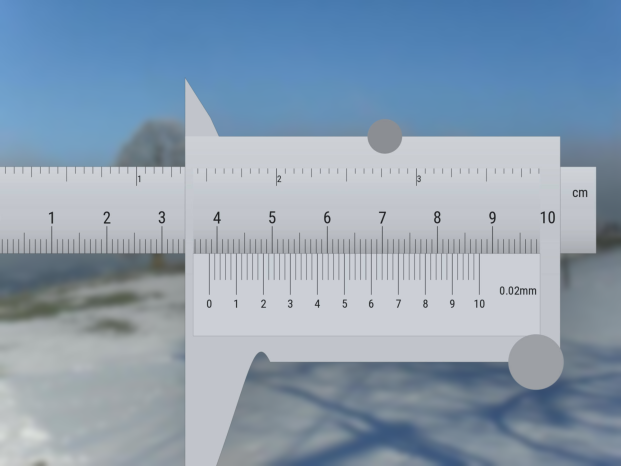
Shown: value=38.6 unit=mm
